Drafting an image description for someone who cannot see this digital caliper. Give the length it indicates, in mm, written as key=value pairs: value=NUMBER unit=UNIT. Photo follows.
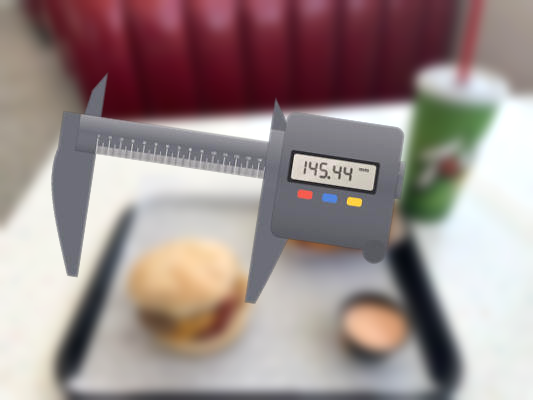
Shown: value=145.44 unit=mm
